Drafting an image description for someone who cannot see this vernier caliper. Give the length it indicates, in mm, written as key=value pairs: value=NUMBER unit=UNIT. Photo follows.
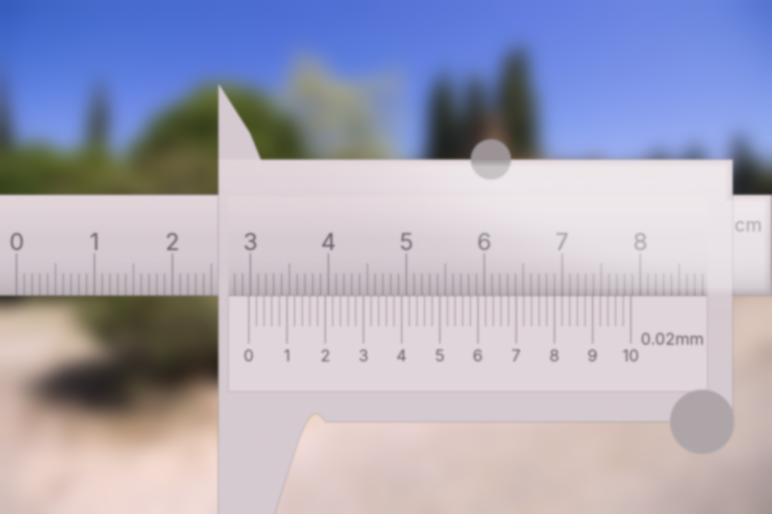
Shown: value=29.8 unit=mm
